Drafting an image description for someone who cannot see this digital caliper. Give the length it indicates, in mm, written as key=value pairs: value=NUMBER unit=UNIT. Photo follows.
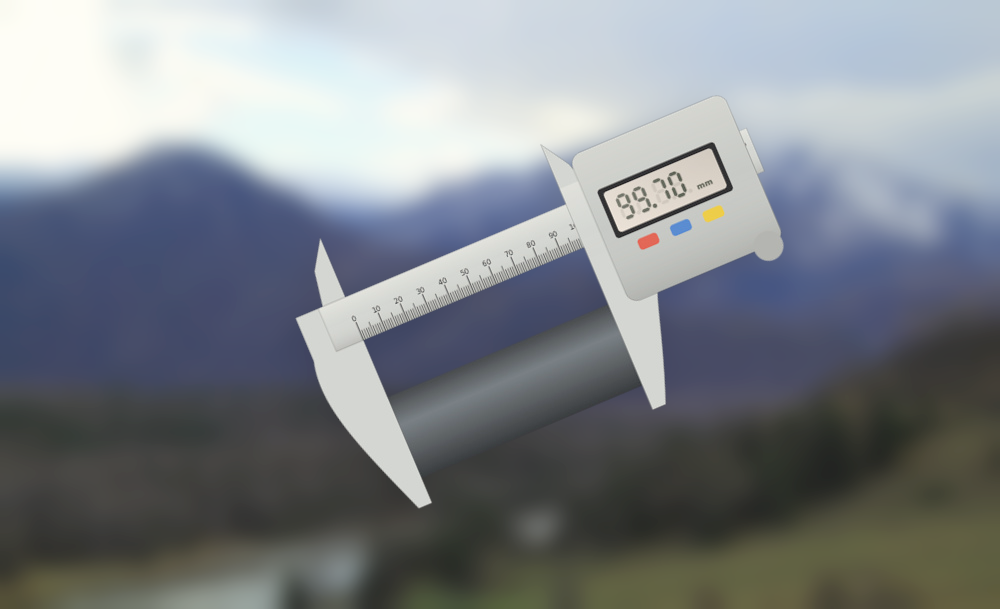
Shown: value=99.70 unit=mm
